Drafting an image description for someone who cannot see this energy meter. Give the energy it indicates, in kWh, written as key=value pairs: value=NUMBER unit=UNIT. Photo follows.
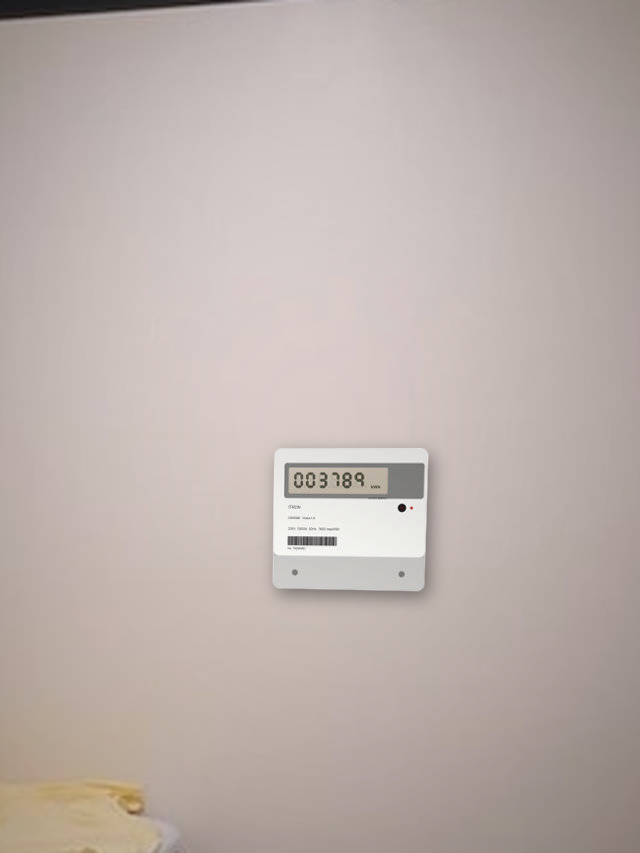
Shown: value=3789 unit=kWh
